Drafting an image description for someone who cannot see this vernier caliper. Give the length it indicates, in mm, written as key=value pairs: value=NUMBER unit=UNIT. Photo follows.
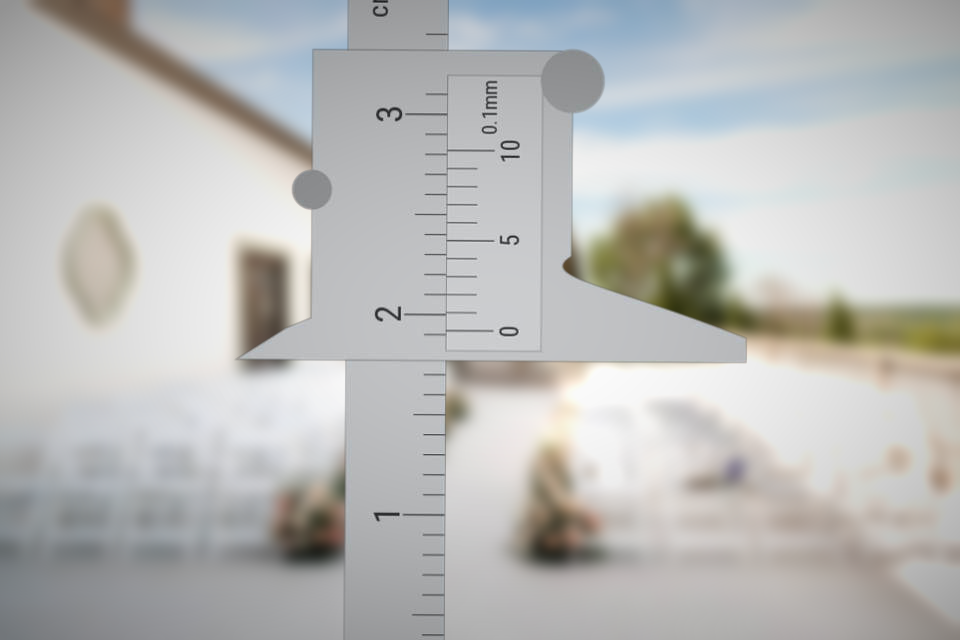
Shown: value=19.2 unit=mm
